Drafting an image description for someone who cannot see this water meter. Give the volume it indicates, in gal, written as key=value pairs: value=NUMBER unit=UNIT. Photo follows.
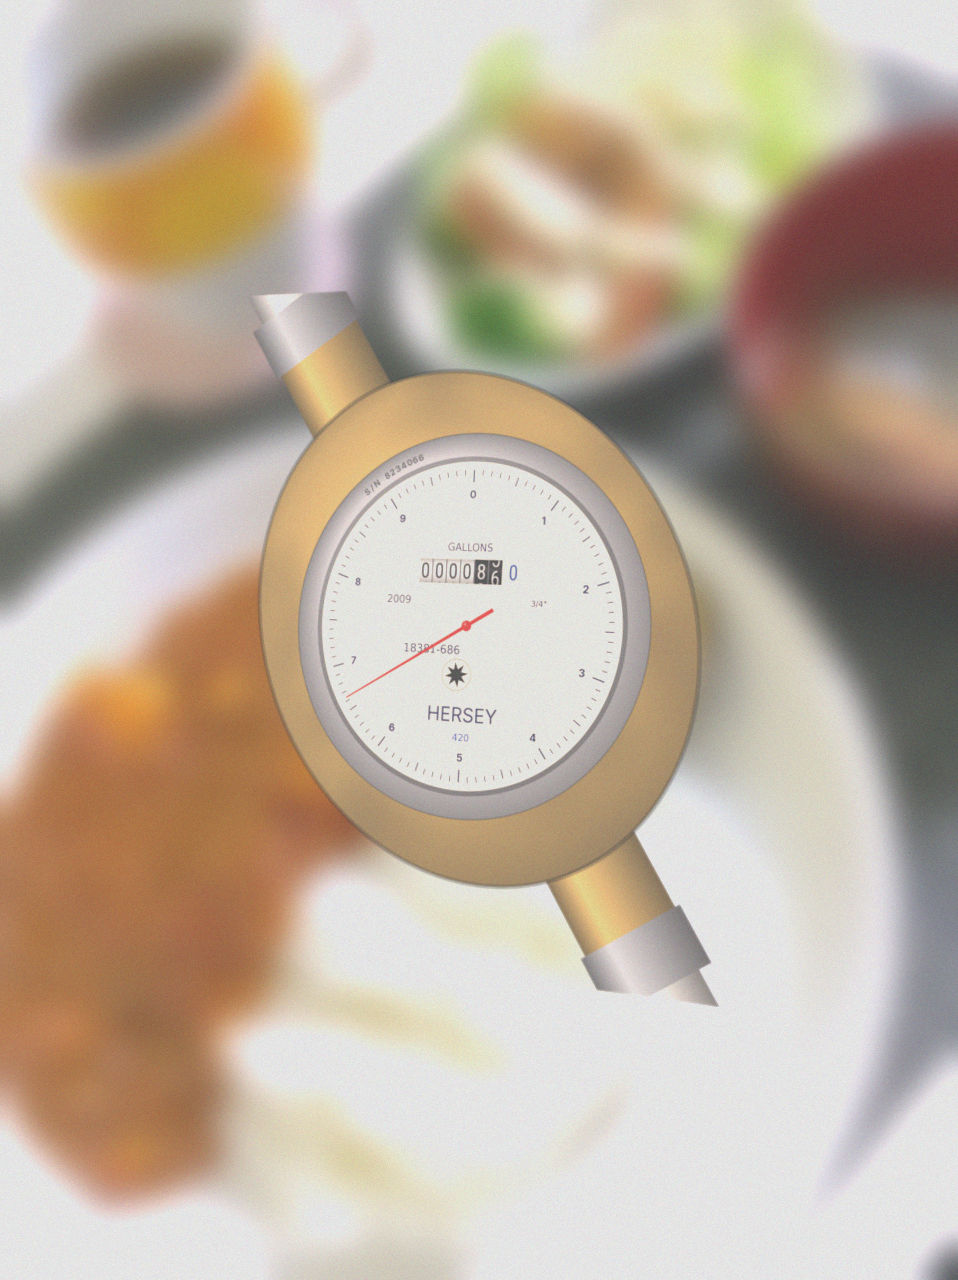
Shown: value=856.6 unit=gal
